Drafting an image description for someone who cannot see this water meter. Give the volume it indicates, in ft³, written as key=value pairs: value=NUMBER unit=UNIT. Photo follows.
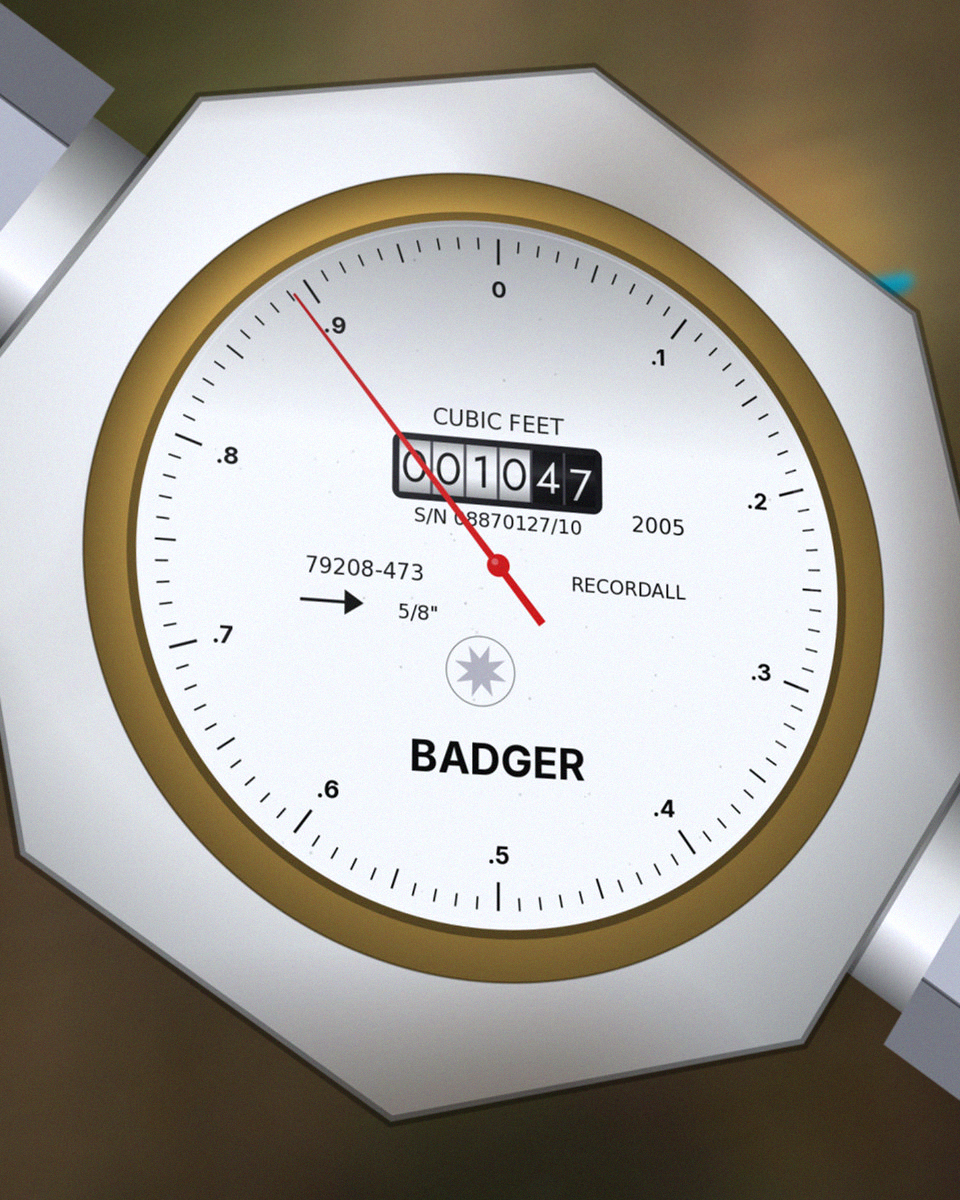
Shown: value=1046.89 unit=ft³
